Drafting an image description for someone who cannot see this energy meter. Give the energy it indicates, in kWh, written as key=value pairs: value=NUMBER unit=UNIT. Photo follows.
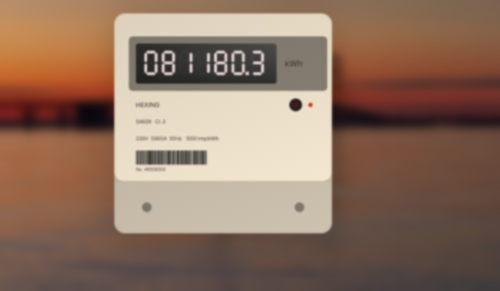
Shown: value=81180.3 unit=kWh
